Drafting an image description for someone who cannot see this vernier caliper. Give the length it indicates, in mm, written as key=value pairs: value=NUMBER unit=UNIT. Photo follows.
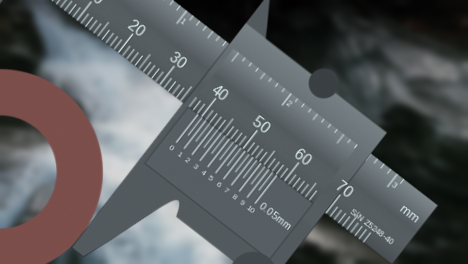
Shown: value=39.2 unit=mm
